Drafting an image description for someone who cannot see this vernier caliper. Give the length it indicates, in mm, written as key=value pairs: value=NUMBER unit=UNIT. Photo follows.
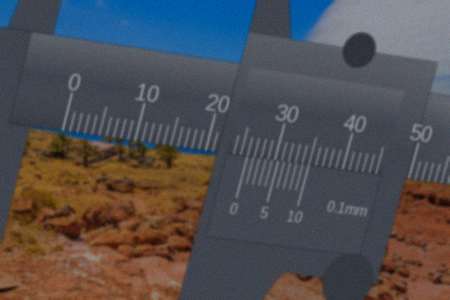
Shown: value=26.0 unit=mm
